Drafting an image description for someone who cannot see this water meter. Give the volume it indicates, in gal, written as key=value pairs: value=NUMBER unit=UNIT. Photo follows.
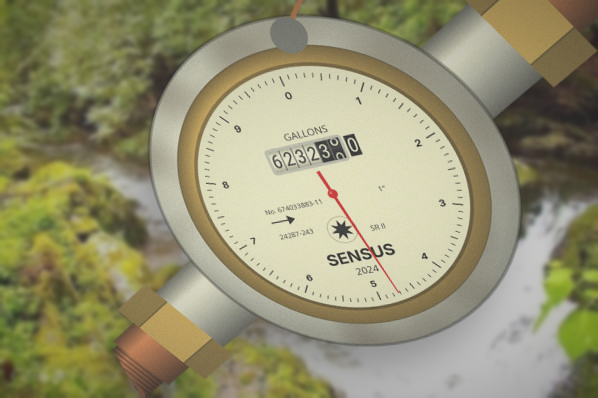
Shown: value=6232384.7 unit=gal
